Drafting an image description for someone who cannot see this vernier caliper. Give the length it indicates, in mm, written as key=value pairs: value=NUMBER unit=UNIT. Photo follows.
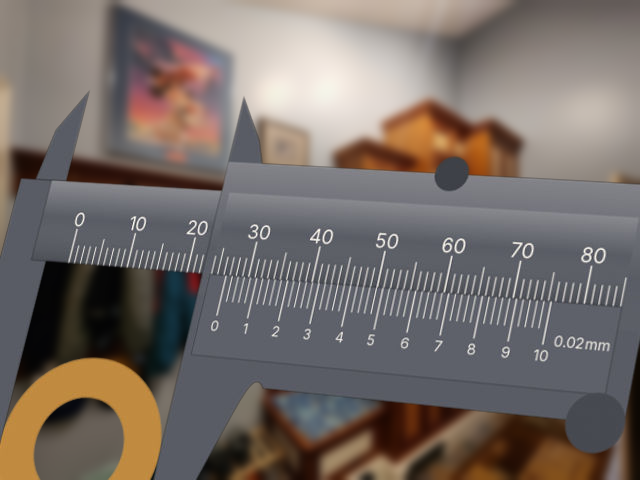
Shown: value=26.4 unit=mm
